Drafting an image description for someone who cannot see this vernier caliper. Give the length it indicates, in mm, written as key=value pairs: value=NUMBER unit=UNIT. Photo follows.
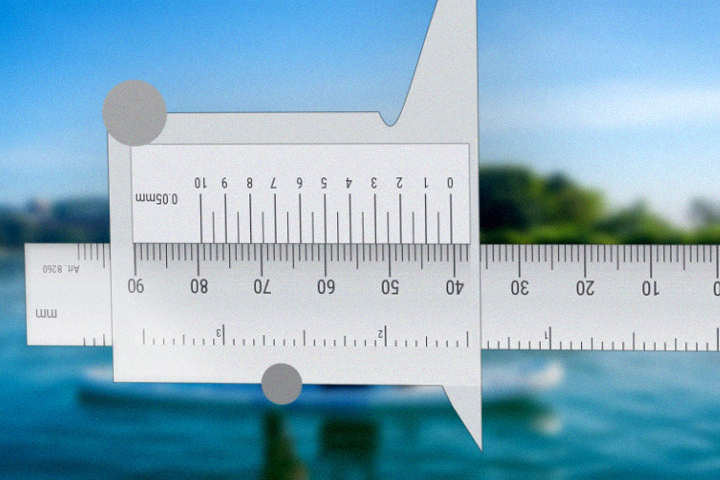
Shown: value=40.4 unit=mm
